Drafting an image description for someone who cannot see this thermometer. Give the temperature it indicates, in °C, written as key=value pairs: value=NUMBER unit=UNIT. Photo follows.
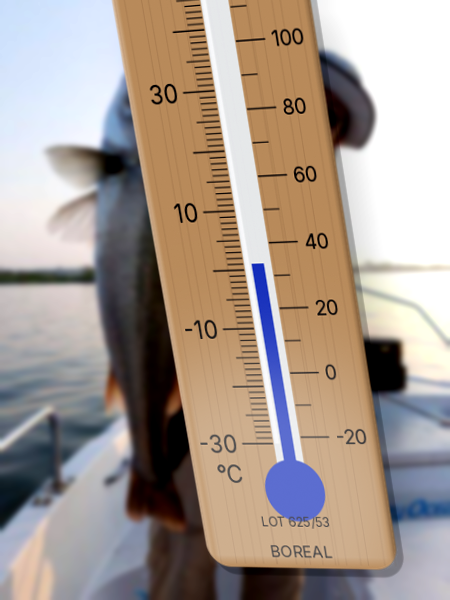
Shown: value=1 unit=°C
